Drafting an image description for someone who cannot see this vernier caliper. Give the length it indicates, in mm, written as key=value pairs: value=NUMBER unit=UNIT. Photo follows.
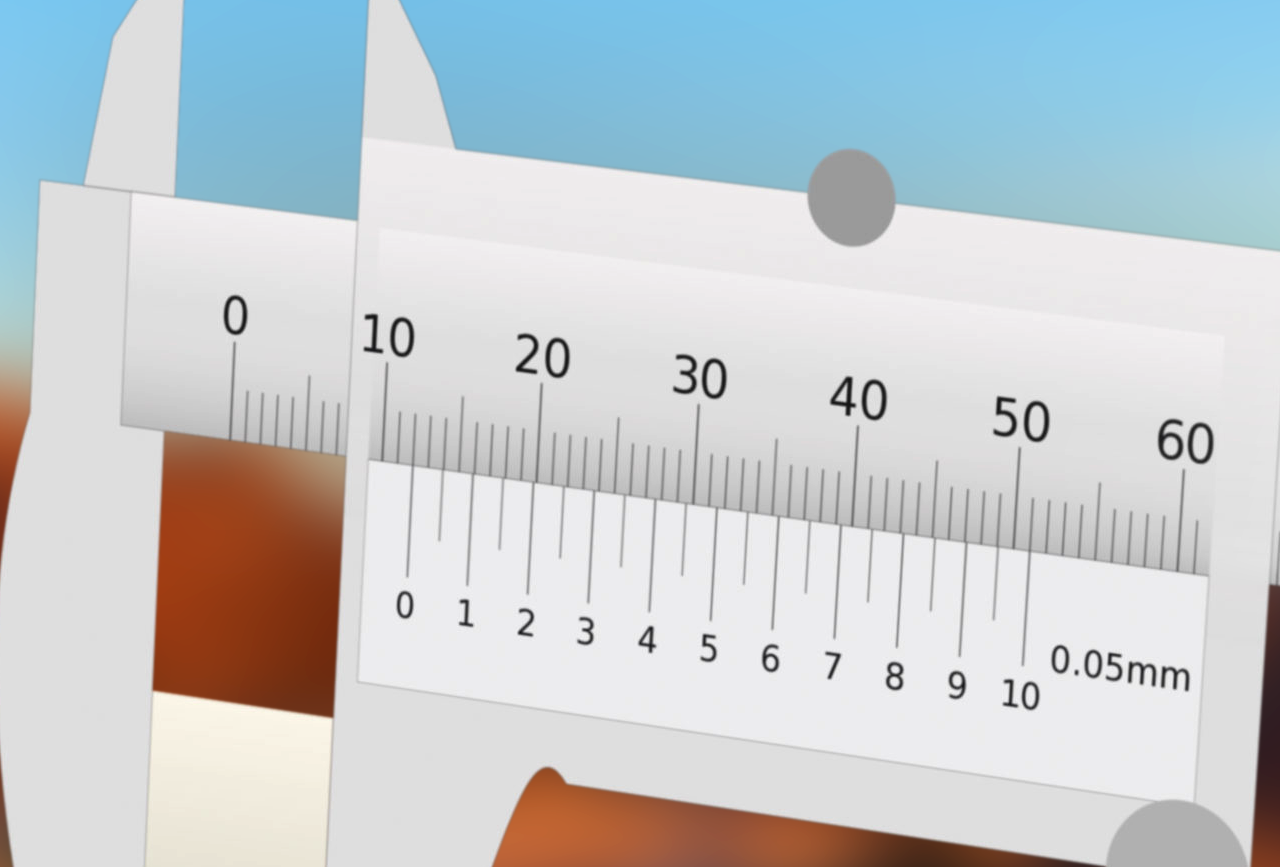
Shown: value=12.0 unit=mm
